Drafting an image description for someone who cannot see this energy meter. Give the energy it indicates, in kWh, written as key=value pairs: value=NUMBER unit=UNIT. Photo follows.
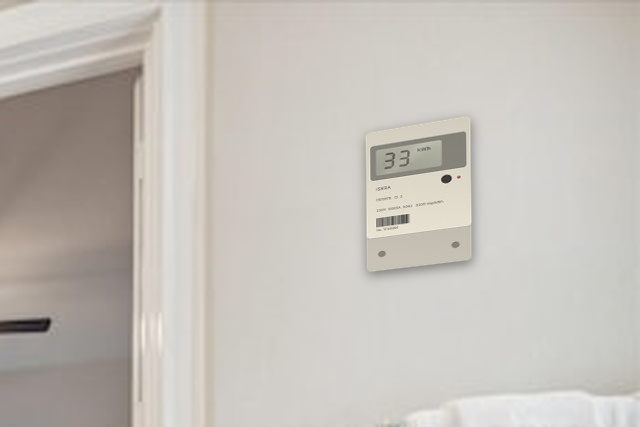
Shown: value=33 unit=kWh
